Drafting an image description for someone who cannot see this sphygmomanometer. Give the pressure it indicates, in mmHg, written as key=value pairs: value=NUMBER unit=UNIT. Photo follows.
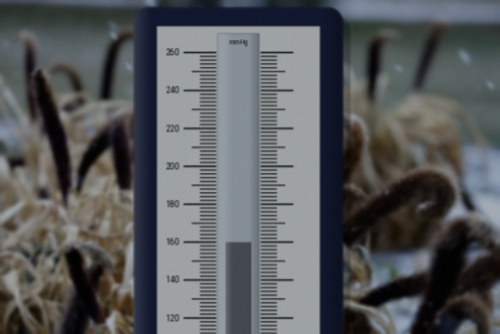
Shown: value=160 unit=mmHg
